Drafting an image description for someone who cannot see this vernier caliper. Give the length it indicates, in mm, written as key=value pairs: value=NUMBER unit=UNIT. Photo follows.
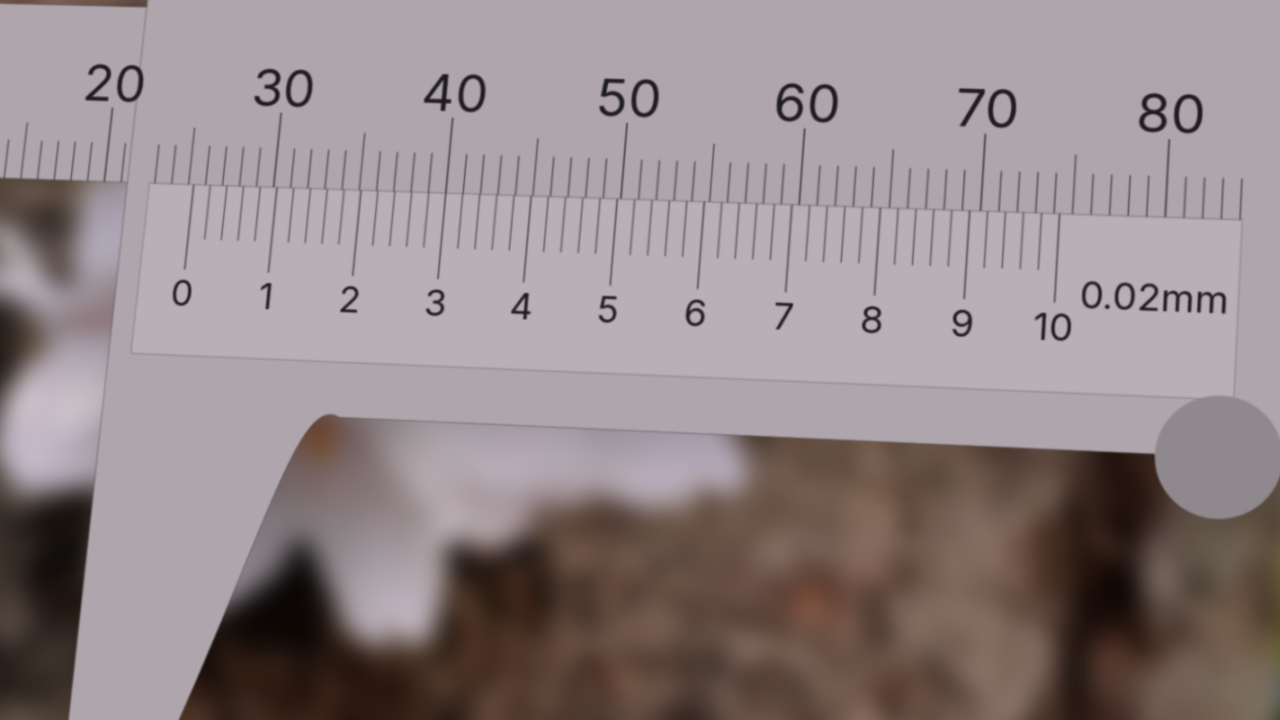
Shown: value=25.3 unit=mm
